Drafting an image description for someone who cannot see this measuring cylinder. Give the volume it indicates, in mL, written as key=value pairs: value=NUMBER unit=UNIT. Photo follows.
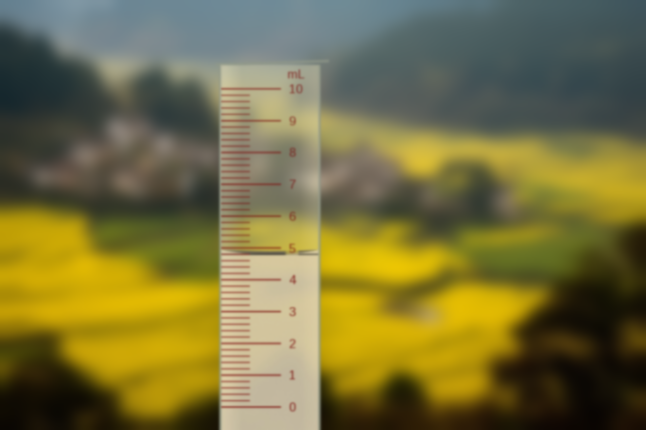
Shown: value=4.8 unit=mL
